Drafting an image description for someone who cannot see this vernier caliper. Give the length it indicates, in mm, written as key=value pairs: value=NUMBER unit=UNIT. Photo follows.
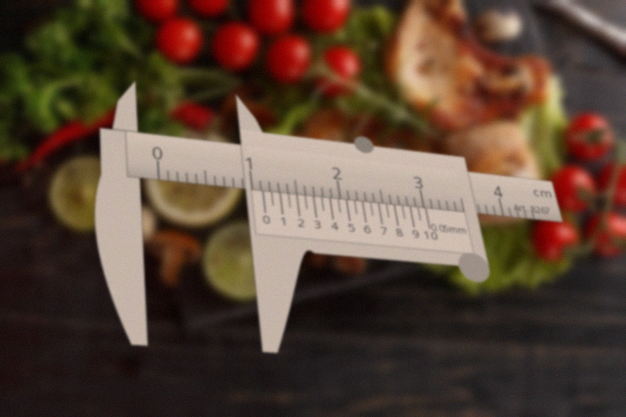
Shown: value=11.2 unit=mm
